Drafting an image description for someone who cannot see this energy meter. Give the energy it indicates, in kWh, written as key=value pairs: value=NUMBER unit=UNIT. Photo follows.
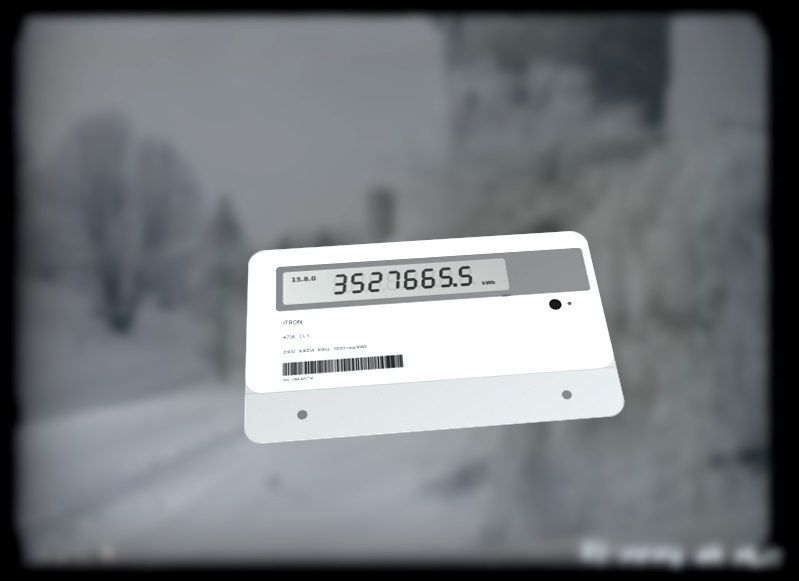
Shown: value=3527665.5 unit=kWh
